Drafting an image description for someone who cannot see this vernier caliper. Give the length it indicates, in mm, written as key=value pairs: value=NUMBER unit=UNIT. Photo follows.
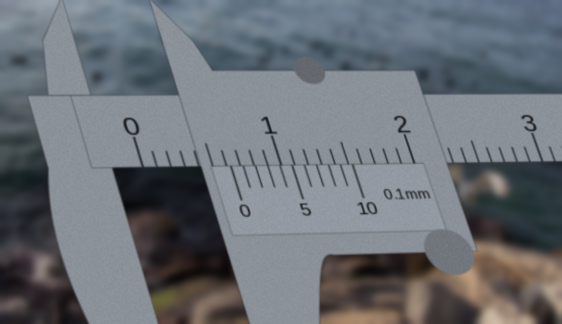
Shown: value=6.3 unit=mm
